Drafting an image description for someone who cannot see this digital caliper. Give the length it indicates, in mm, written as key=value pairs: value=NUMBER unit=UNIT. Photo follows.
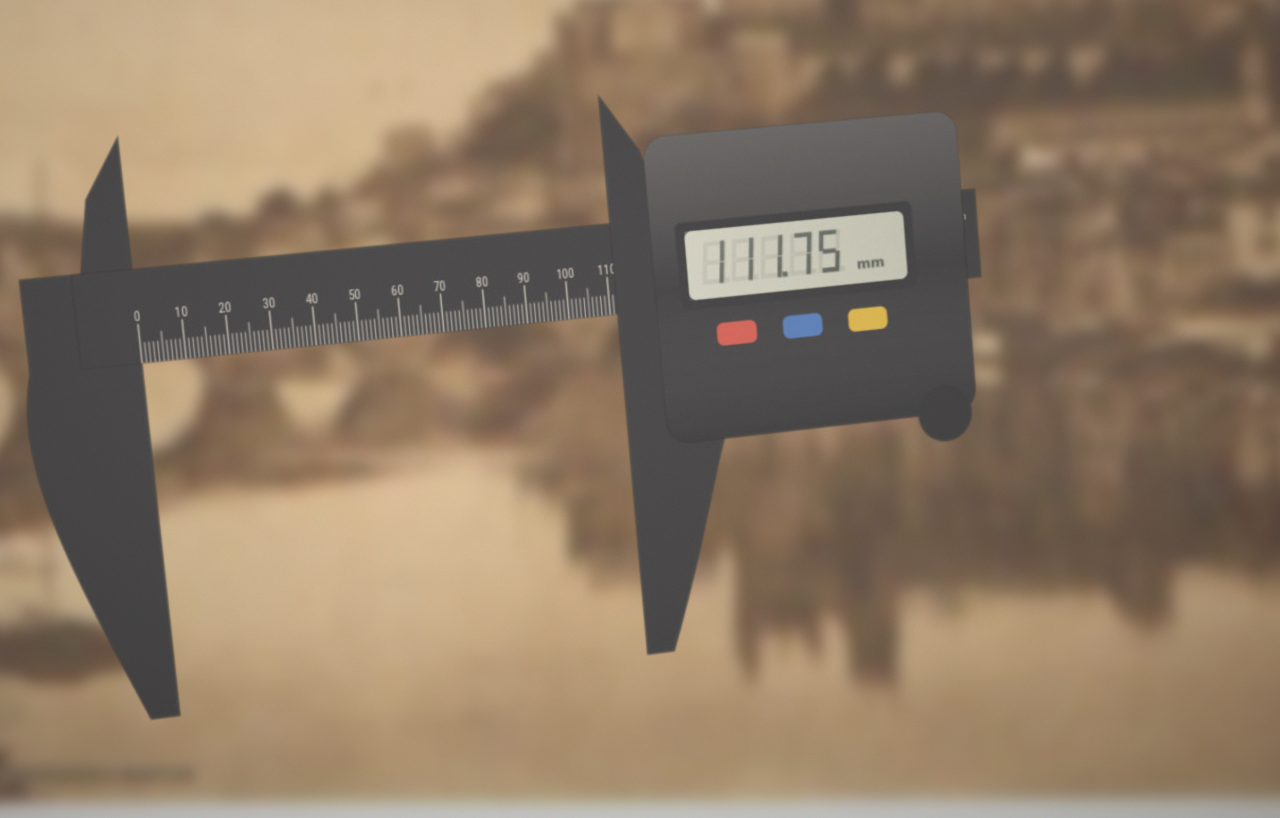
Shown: value=111.75 unit=mm
